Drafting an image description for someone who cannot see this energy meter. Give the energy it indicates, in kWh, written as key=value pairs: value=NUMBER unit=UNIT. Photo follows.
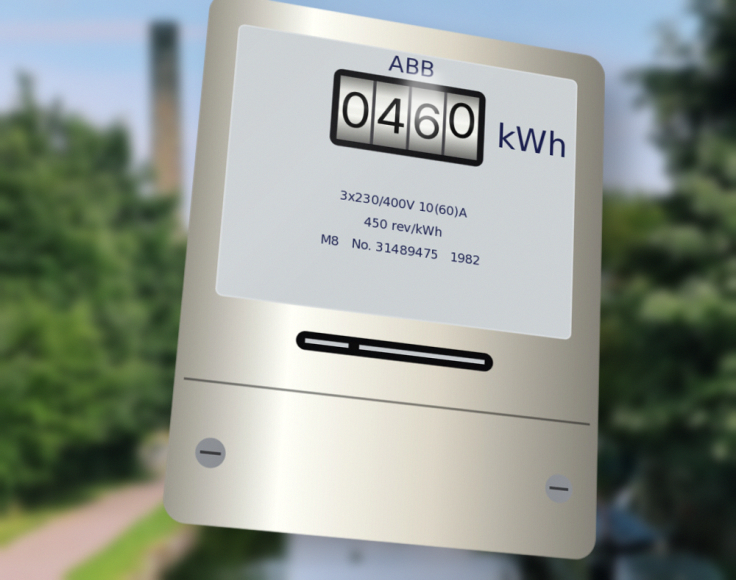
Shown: value=460 unit=kWh
